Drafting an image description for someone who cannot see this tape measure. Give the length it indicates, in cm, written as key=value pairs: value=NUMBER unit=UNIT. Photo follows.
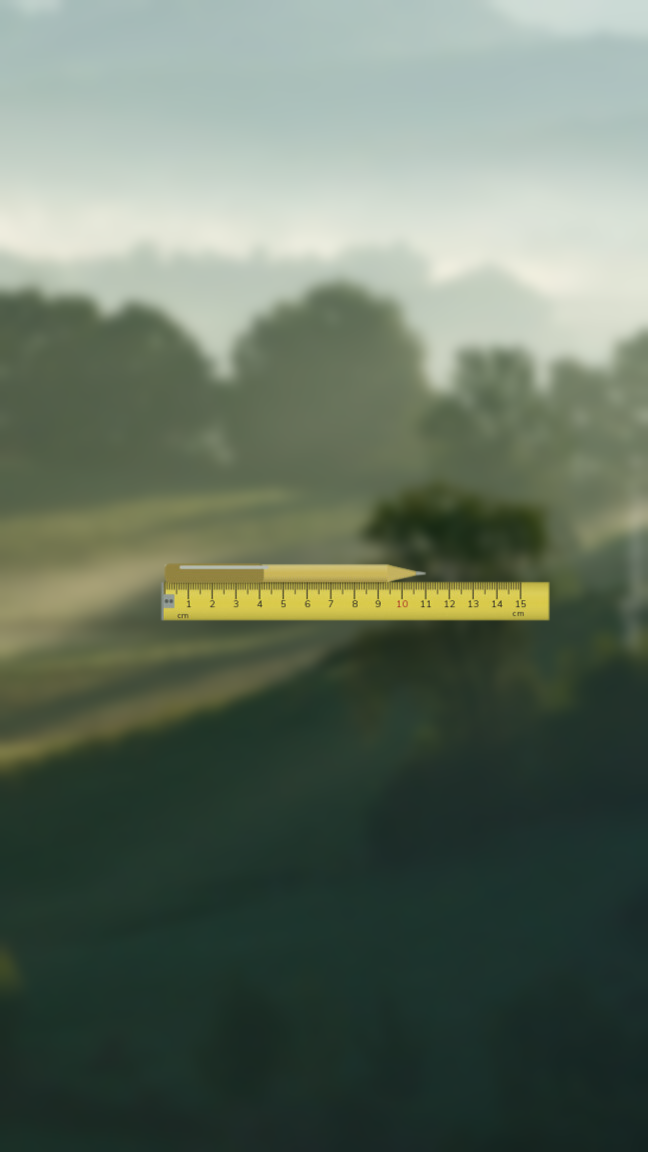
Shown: value=11 unit=cm
